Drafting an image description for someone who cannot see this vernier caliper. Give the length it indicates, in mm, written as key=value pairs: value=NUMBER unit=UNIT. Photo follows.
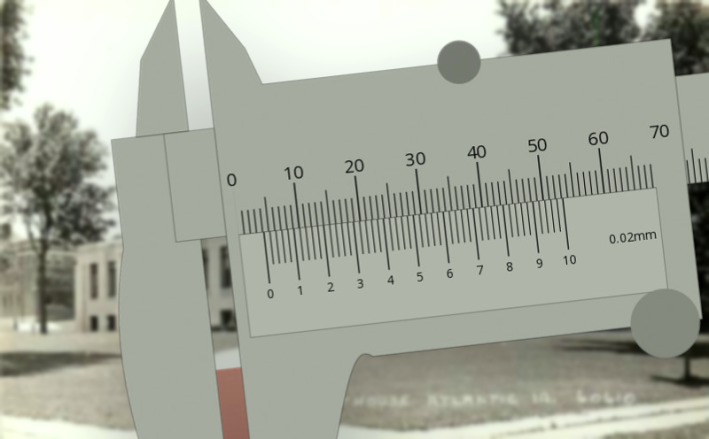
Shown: value=4.2 unit=mm
